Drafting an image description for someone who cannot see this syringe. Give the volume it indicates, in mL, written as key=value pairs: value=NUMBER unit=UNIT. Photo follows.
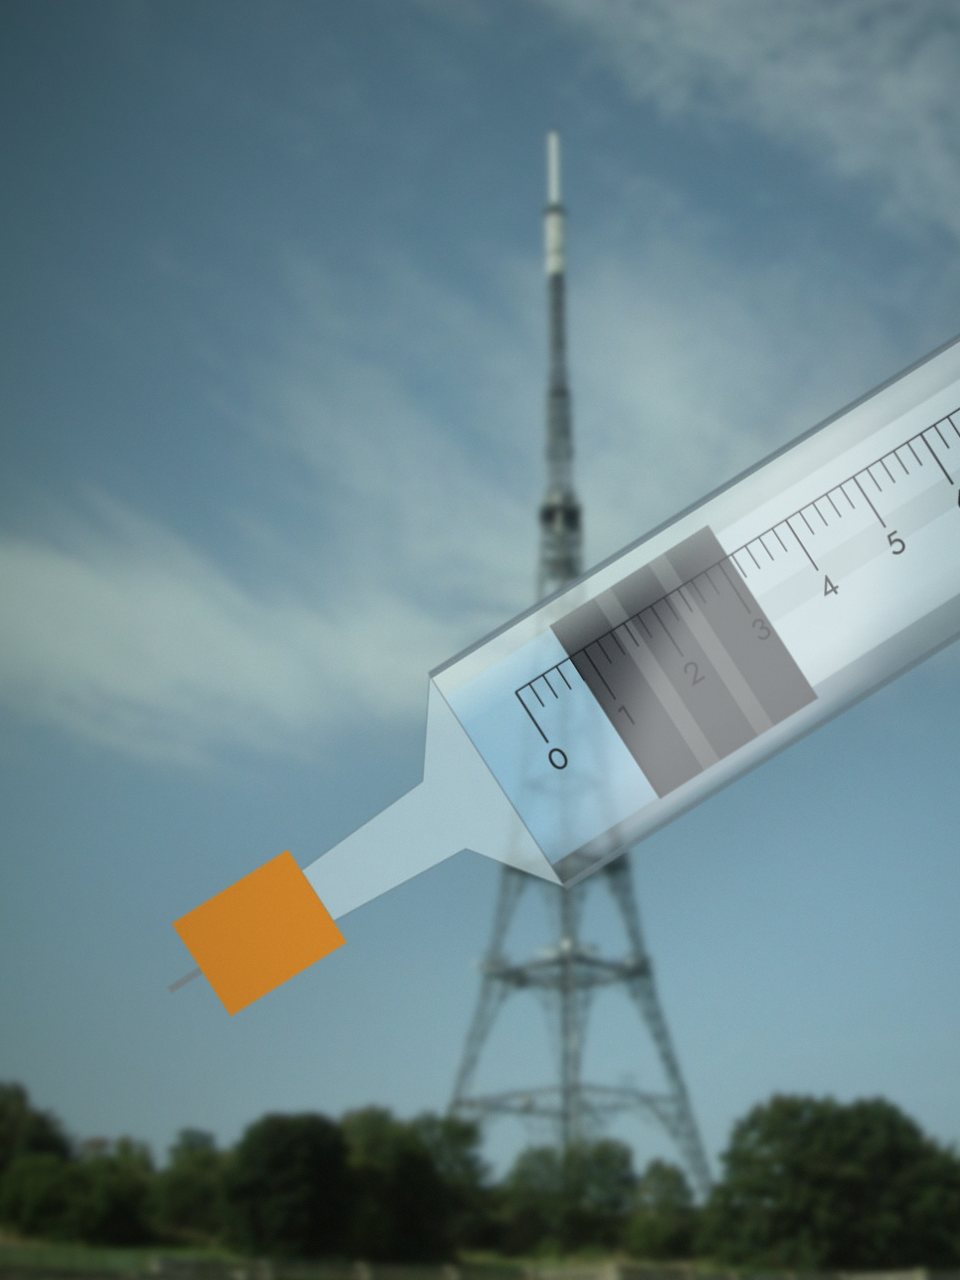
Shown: value=0.8 unit=mL
